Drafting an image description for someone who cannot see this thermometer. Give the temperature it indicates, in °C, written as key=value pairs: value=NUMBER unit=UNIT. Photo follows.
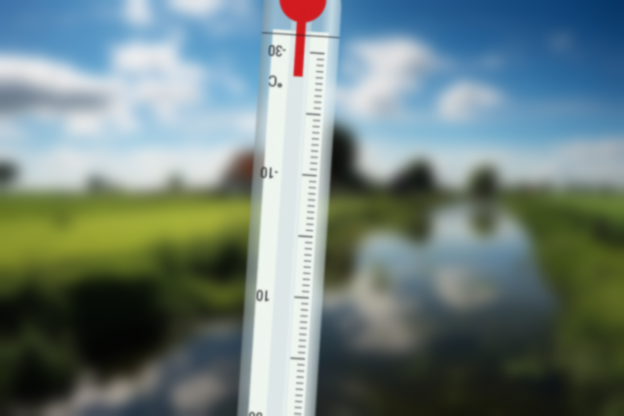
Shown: value=-26 unit=°C
